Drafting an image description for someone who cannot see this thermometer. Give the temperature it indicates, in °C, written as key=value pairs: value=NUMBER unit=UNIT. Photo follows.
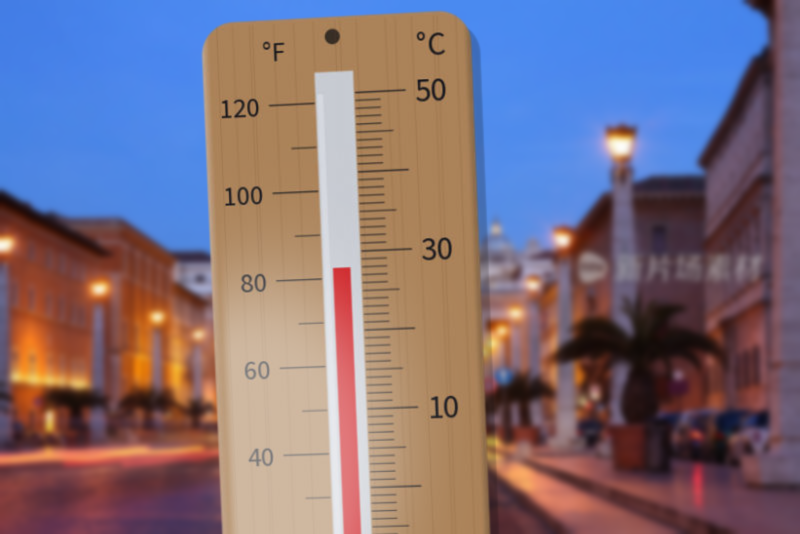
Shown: value=28 unit=°C
